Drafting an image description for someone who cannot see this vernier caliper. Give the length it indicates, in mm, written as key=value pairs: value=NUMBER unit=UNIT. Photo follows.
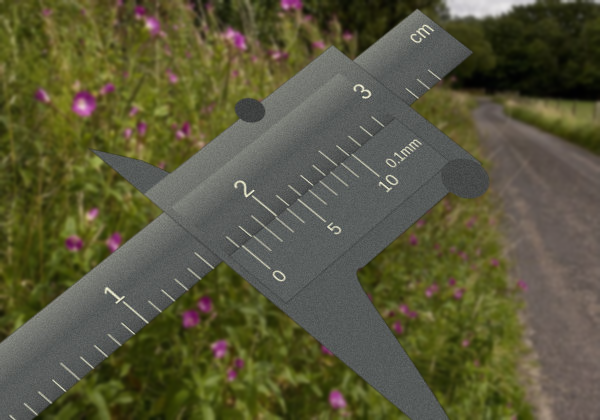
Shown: value=17.2 unit=mm
